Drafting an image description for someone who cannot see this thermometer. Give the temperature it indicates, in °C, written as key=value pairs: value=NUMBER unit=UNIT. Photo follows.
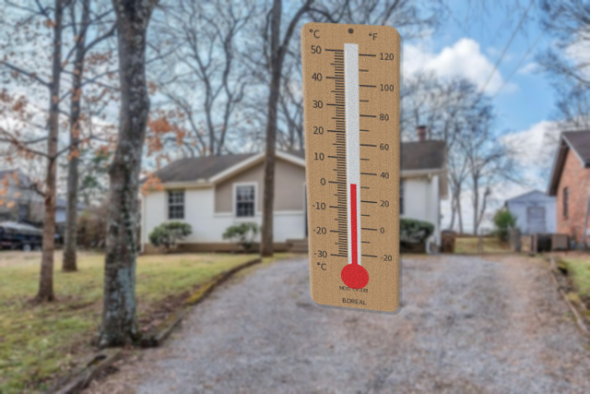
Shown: value=0 unit=°C
